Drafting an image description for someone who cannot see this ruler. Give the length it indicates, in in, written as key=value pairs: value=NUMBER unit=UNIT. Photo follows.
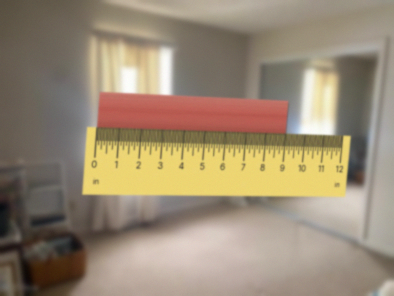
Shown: value=9 unit=in
